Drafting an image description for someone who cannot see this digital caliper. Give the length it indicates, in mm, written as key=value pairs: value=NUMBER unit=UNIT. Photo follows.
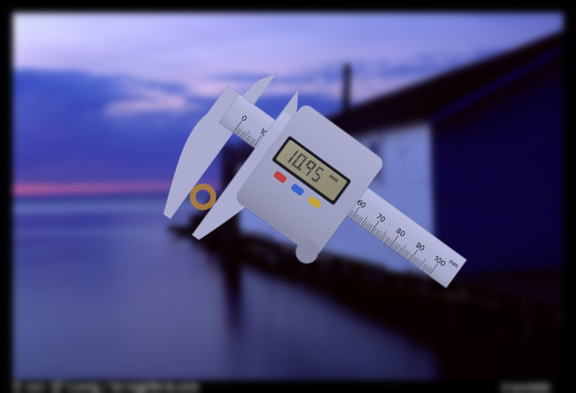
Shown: value=10.95 unit=mm
